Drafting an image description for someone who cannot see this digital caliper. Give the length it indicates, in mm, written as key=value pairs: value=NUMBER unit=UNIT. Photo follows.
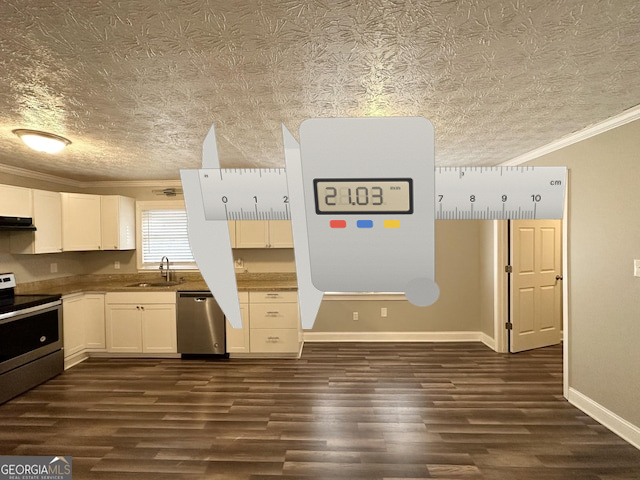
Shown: value=21.03 unit=mm
